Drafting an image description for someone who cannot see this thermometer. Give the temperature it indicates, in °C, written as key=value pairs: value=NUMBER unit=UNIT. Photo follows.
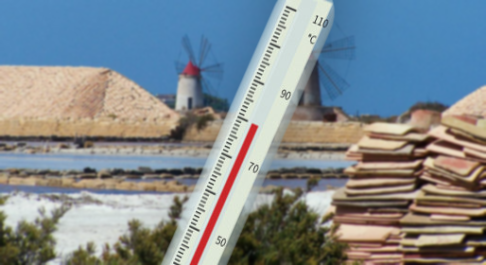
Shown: value=80 unit=°C
